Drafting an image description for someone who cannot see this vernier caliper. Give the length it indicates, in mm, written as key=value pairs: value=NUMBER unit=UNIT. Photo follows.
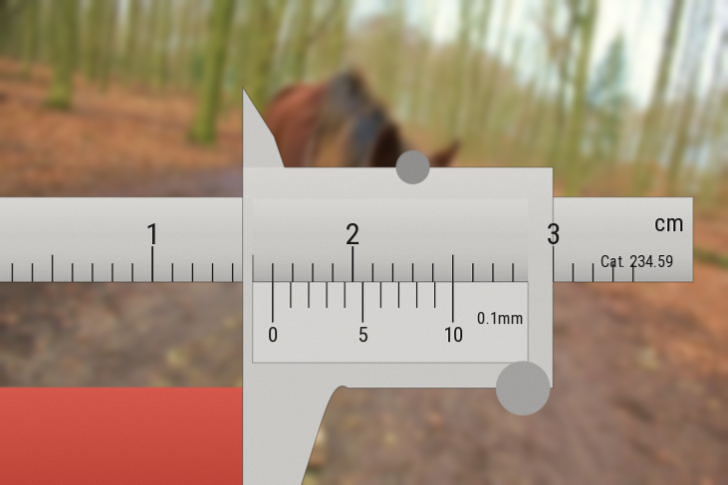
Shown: value=16.0 unit=mm
